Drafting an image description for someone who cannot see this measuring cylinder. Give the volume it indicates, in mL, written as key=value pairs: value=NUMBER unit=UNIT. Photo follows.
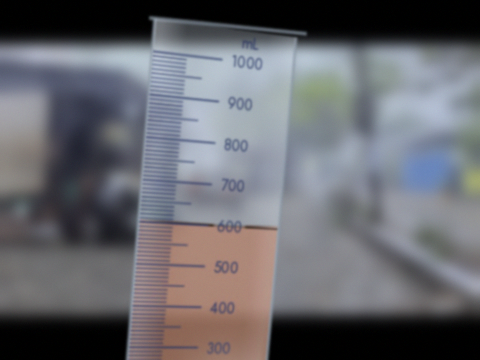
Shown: value=600 unit=mL
